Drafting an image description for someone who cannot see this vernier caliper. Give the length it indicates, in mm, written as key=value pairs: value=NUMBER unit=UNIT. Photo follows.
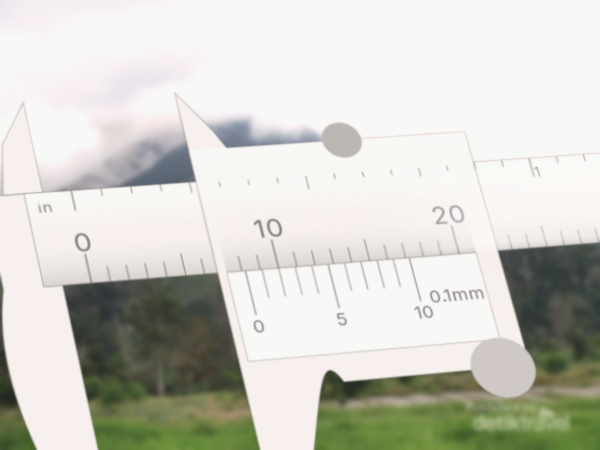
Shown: value=8.2 unit=mm
